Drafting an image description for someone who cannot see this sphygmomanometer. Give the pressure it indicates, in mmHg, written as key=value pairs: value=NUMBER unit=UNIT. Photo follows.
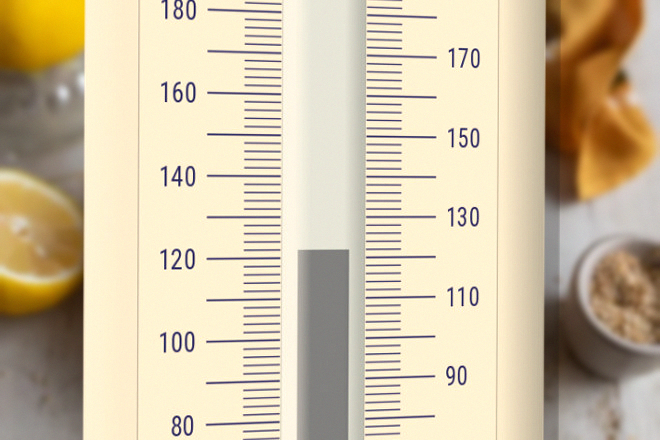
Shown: value=122 unit=mmHg
